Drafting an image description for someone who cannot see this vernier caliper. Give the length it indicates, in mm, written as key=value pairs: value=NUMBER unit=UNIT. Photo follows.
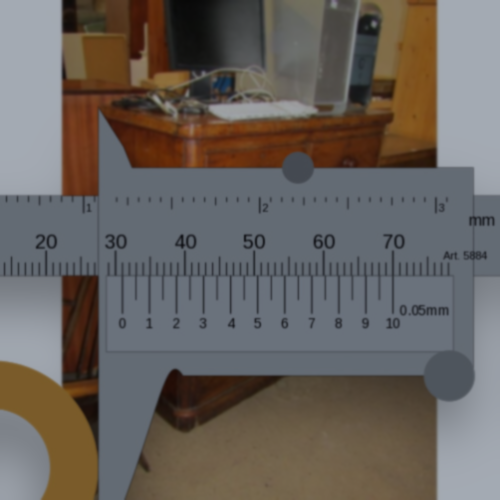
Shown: value=31.0 unit=mm
